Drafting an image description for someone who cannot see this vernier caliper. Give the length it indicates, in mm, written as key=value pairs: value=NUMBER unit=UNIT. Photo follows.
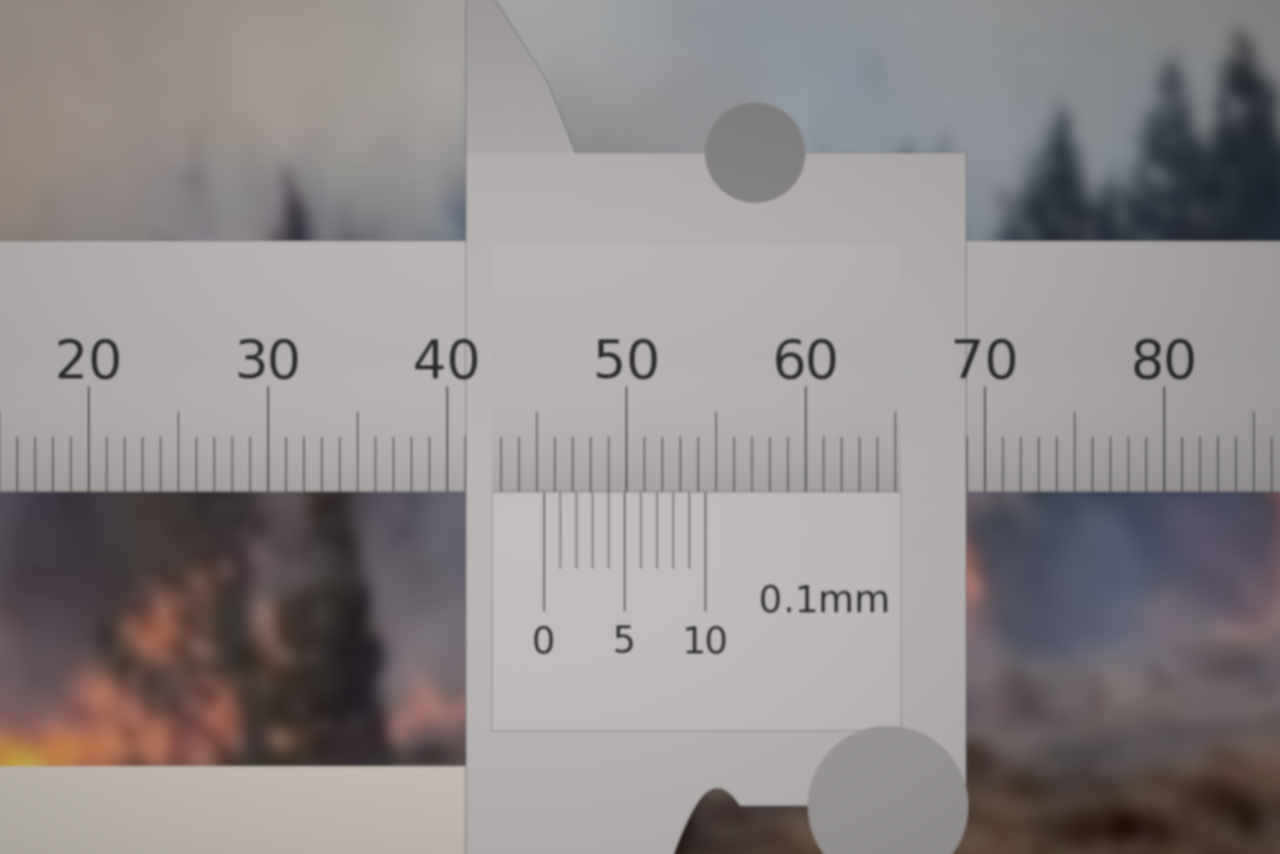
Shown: value=45.4 unit=mm
